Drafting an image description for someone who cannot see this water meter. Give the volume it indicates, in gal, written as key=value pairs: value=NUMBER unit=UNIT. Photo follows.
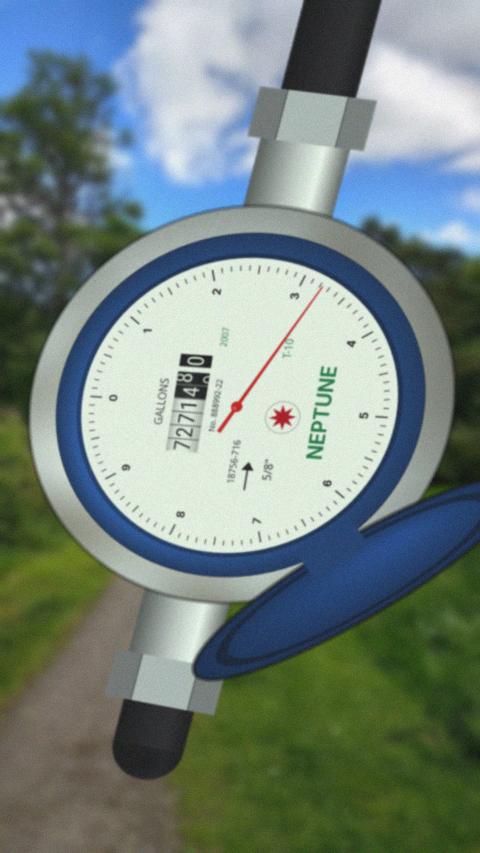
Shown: value=7271483.2 unit=gal
